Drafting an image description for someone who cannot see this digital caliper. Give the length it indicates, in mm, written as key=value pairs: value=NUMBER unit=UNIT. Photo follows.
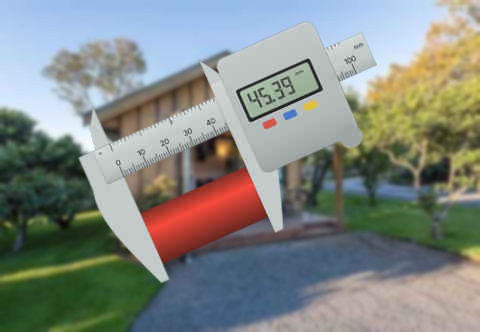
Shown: value=45.39 unit=mm
